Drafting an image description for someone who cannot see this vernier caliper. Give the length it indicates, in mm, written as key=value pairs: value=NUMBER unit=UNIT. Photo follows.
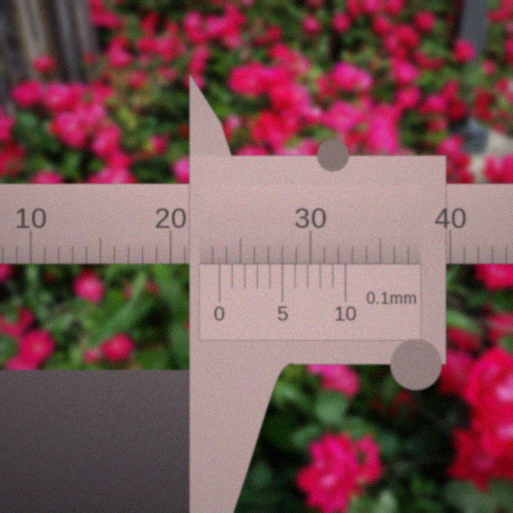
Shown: value=23.5 unit=mm
